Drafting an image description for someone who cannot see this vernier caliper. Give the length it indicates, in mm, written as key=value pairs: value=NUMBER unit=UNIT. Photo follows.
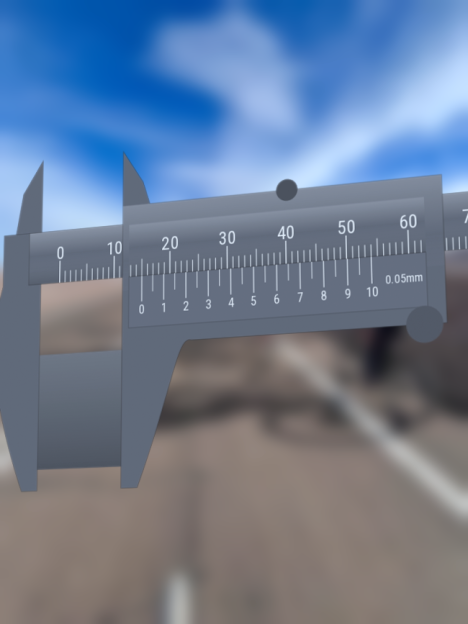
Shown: value=15.0 unit=mm
